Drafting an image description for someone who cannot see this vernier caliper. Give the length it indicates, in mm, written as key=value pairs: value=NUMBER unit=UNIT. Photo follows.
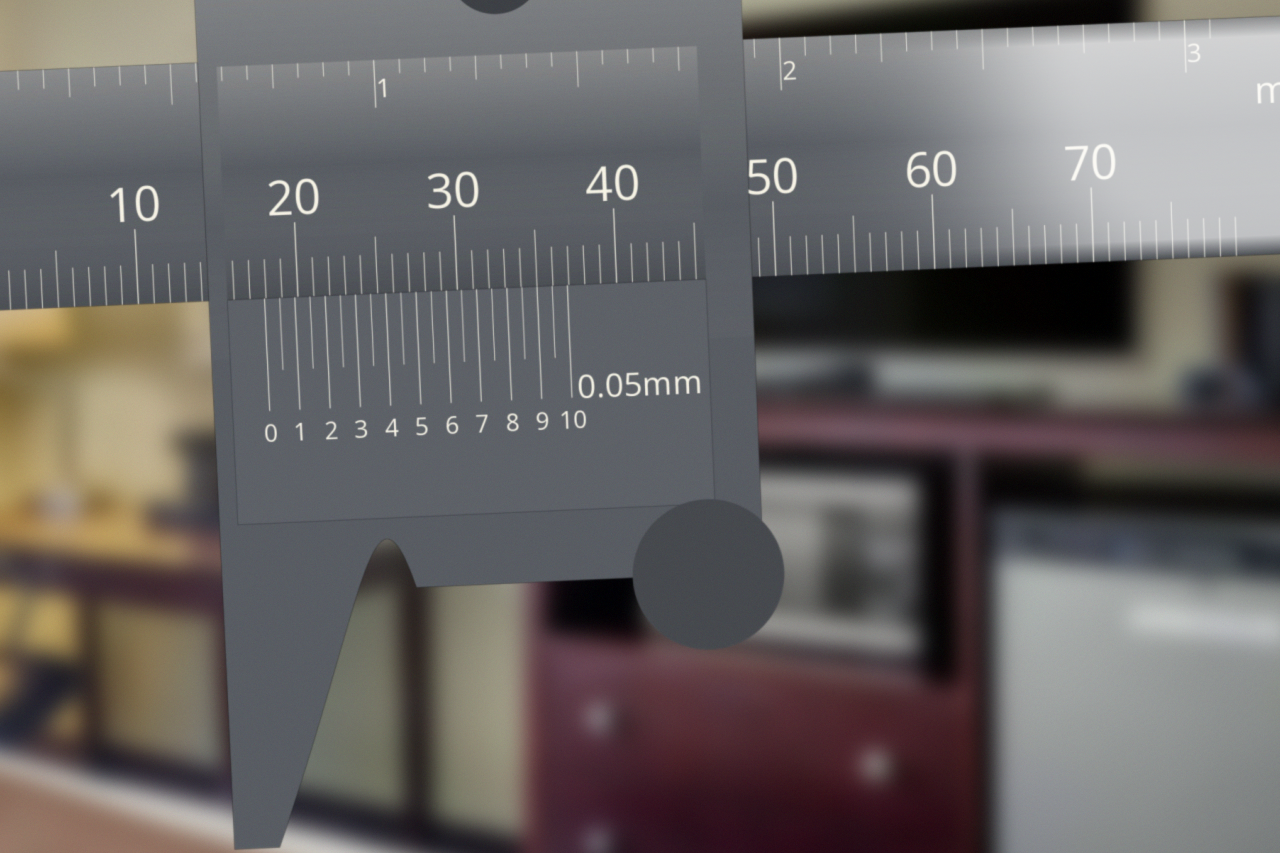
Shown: value=17.9 unit=mm
